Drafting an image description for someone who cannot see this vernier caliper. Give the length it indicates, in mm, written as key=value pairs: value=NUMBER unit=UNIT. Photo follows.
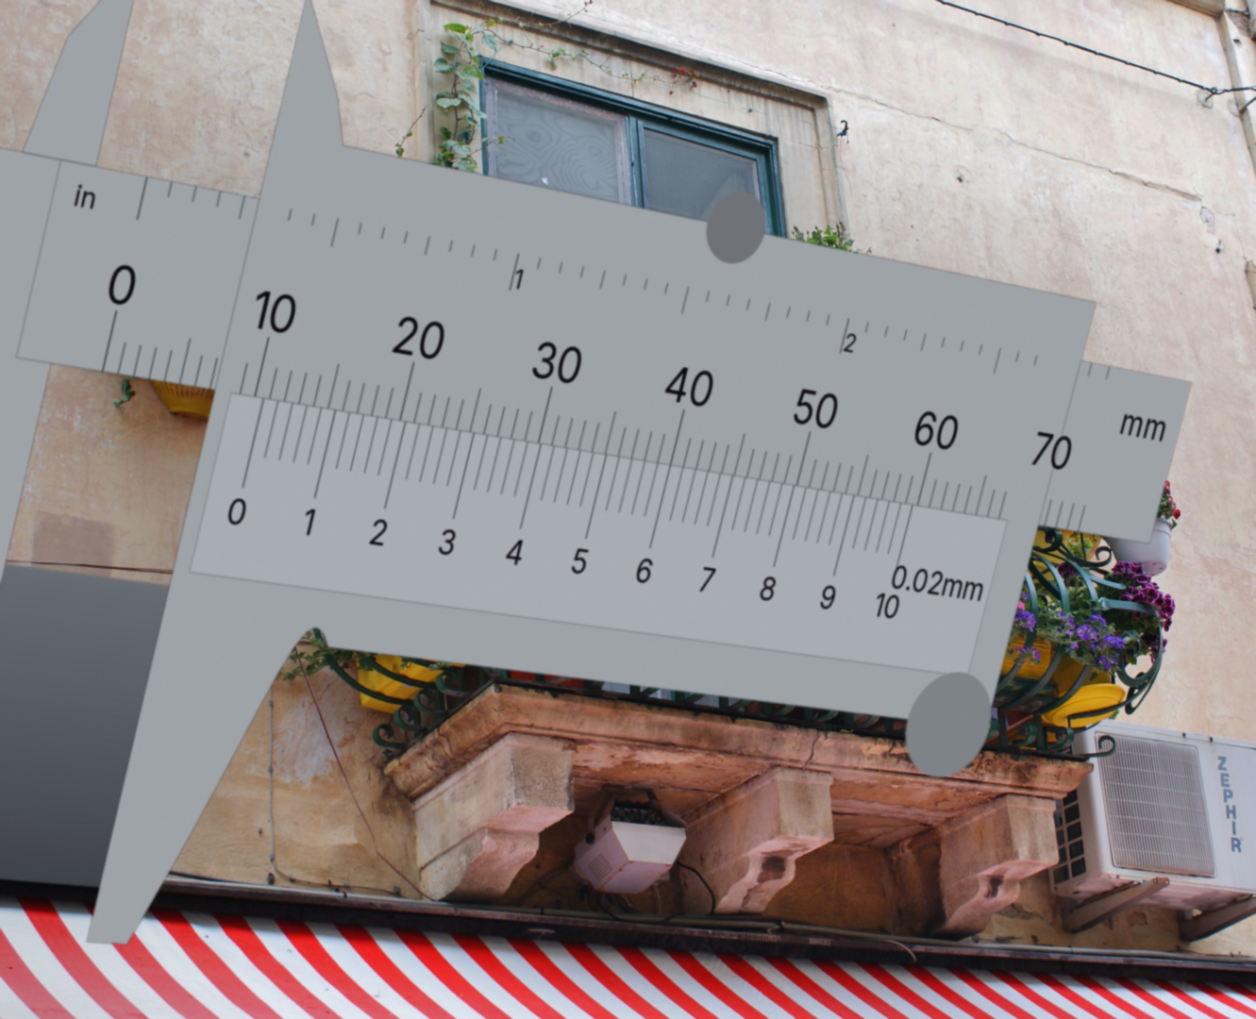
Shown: value=10.6 unit=mm
